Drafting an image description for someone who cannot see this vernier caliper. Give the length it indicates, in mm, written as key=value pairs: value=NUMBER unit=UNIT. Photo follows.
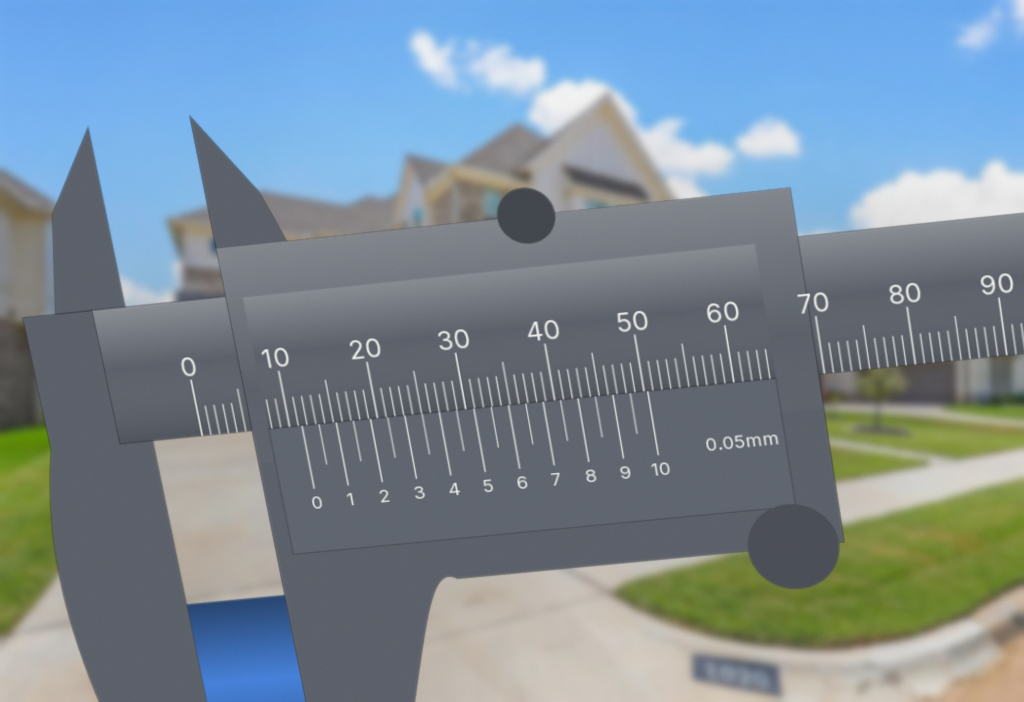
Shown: value=11.4 unit=mm
